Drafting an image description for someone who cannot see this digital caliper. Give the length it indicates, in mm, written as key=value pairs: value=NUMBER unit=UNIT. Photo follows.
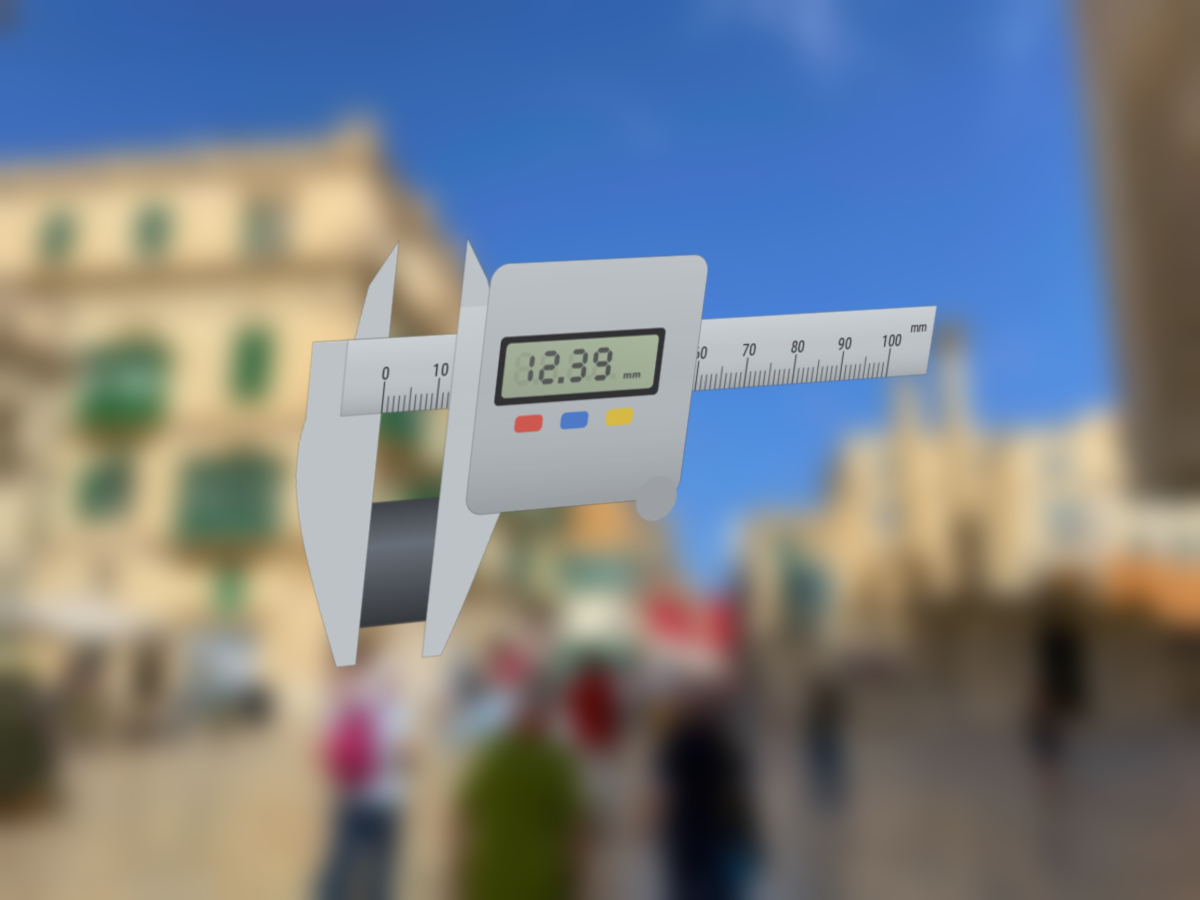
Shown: value=12.39 unit=mm
